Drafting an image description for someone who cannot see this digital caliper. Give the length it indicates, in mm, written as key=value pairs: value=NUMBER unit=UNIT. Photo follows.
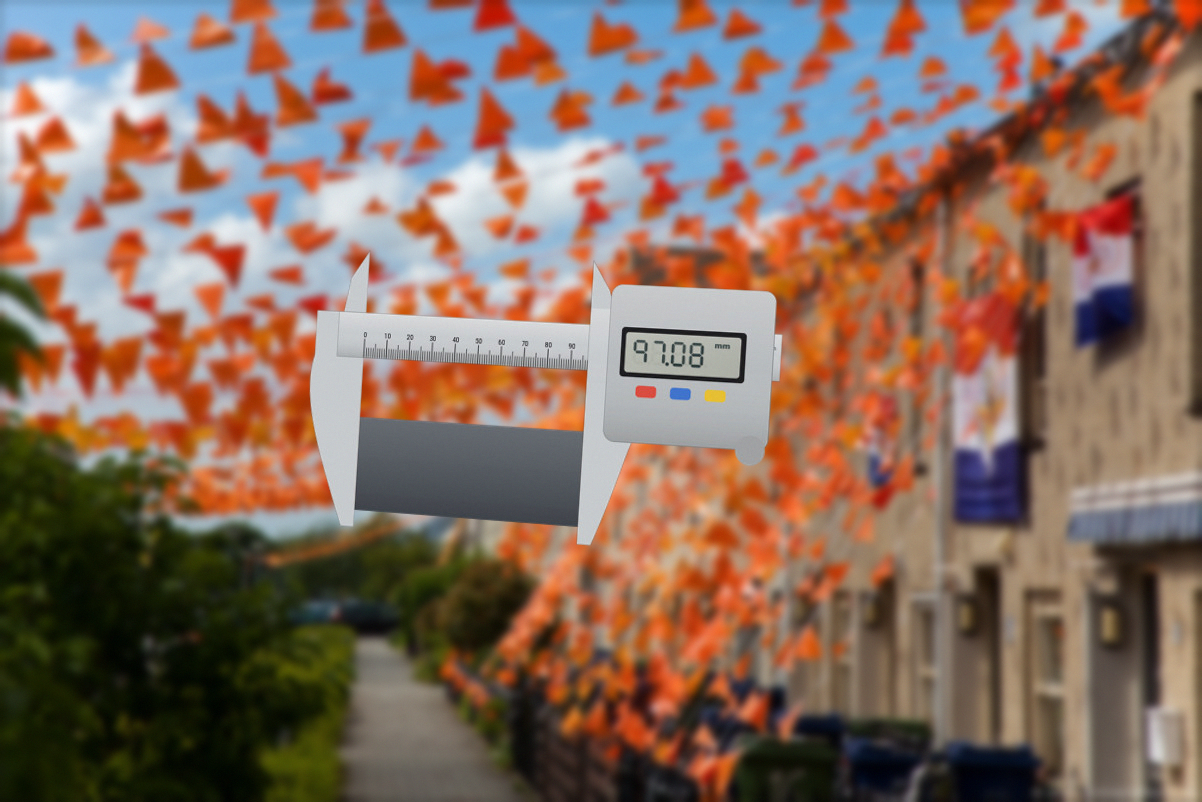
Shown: value=97.08 unit=mm
